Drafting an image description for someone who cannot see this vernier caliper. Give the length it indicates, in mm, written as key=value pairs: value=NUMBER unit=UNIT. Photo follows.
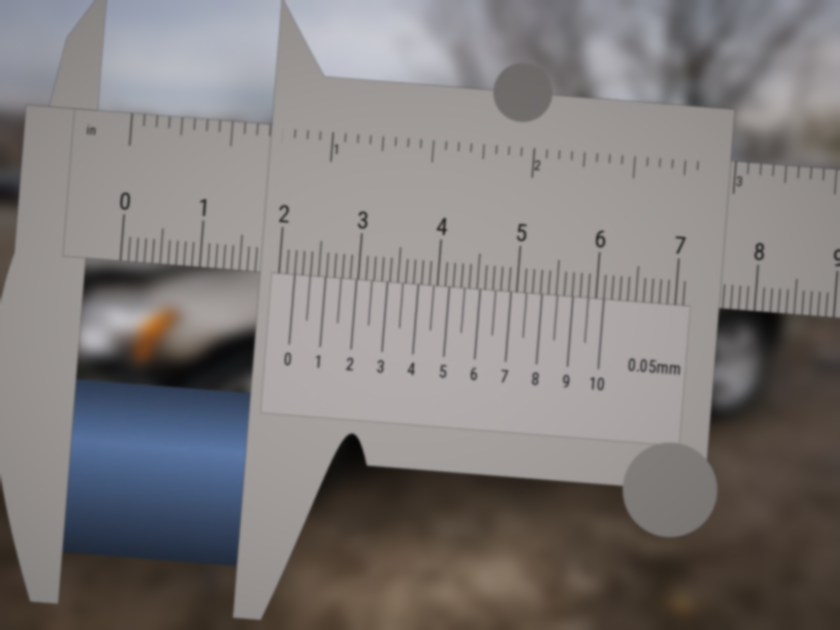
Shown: value=22.0 unit=mm
